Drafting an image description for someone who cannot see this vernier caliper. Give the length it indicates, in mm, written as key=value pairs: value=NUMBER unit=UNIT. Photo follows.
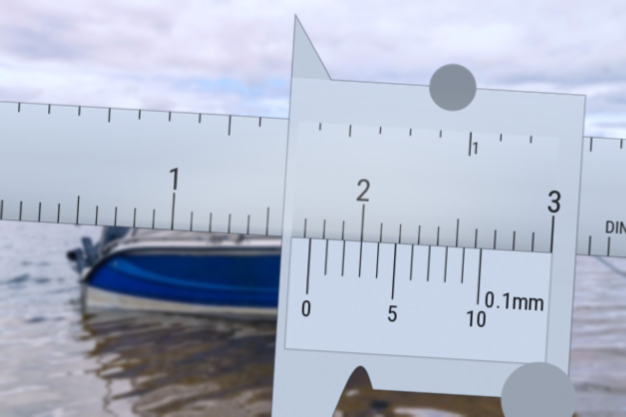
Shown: value=17.3 unit=mm
